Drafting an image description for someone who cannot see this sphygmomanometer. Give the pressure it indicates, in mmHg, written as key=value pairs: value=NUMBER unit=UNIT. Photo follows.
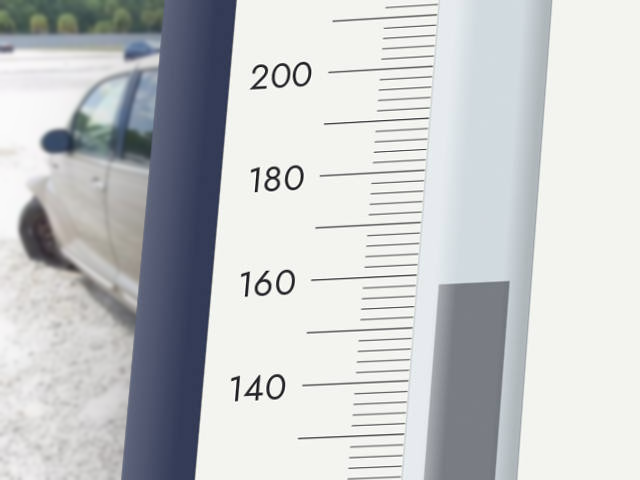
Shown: value=158 unit=mmHg
